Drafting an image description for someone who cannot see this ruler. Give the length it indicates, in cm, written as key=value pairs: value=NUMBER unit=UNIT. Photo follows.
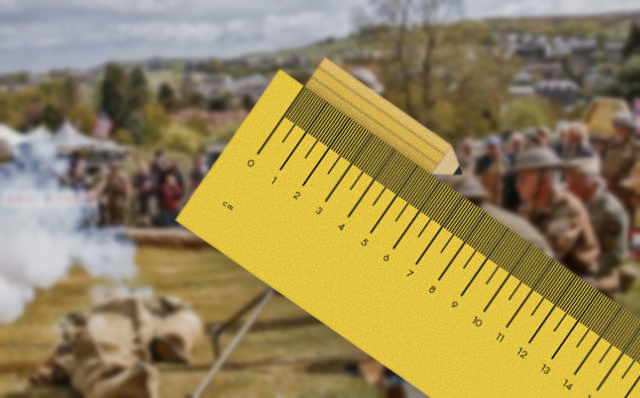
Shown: value=6.5 unit=cm
